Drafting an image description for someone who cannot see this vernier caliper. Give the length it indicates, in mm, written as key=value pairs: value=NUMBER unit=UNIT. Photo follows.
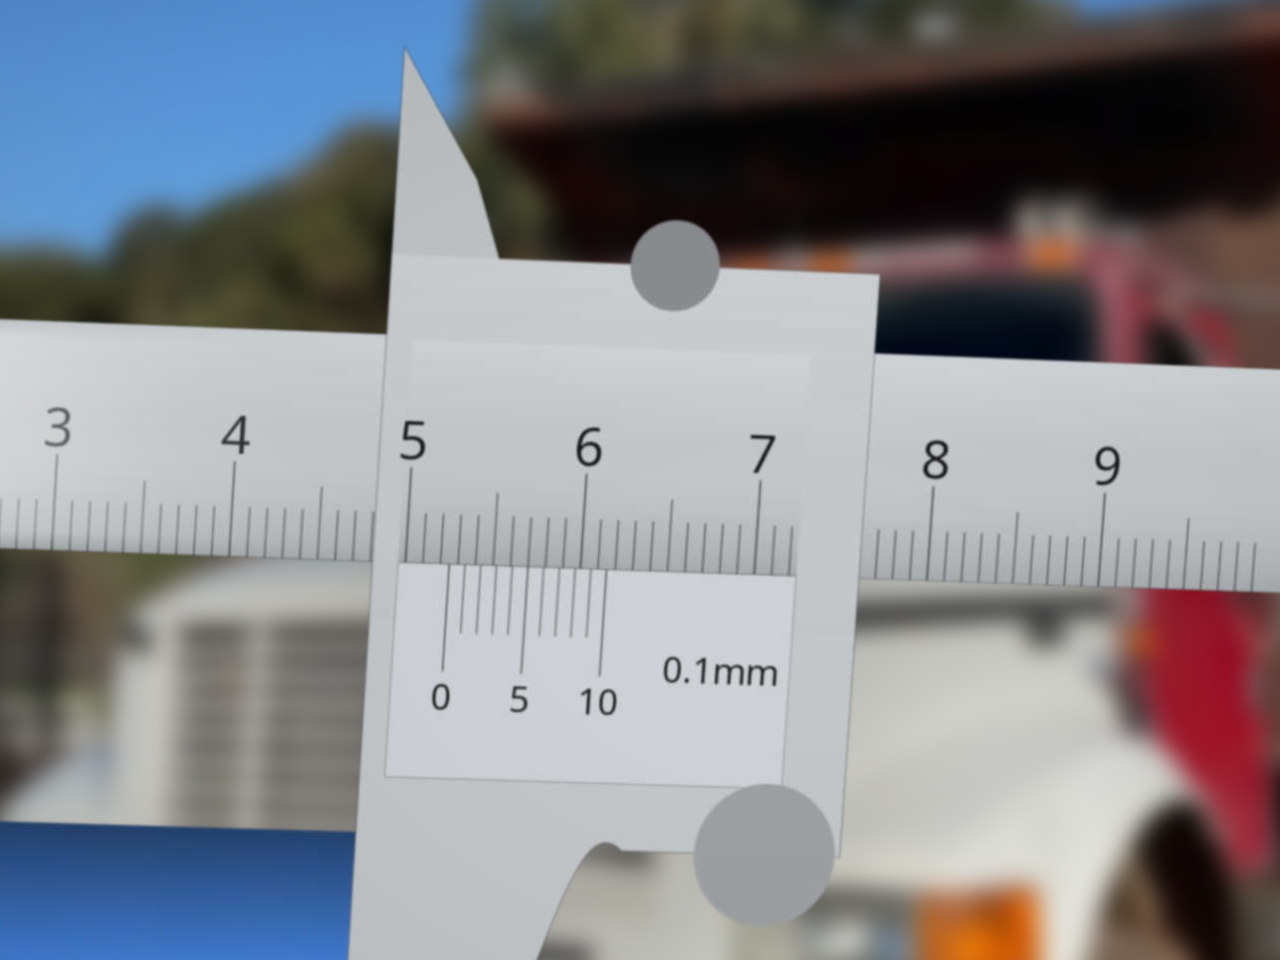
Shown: value=52.5 unit=mm
